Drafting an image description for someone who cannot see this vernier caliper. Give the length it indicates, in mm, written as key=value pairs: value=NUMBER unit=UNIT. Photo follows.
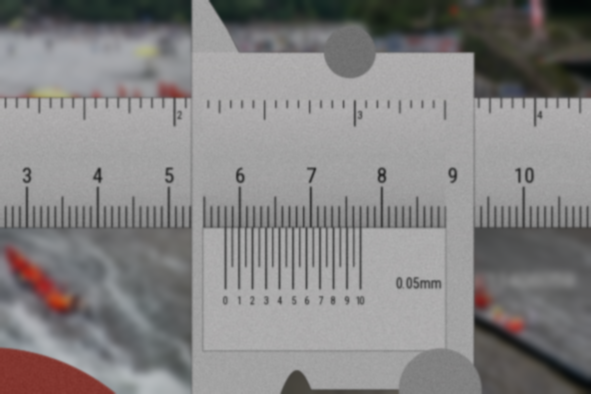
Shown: value=58.0 unit=mm
